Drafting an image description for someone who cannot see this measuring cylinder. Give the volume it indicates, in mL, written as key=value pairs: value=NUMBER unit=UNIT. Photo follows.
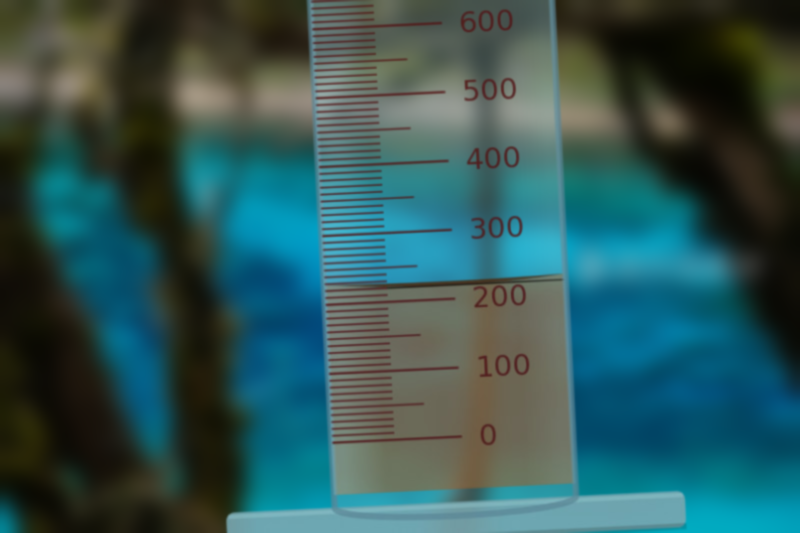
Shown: value=220 unit=mL
